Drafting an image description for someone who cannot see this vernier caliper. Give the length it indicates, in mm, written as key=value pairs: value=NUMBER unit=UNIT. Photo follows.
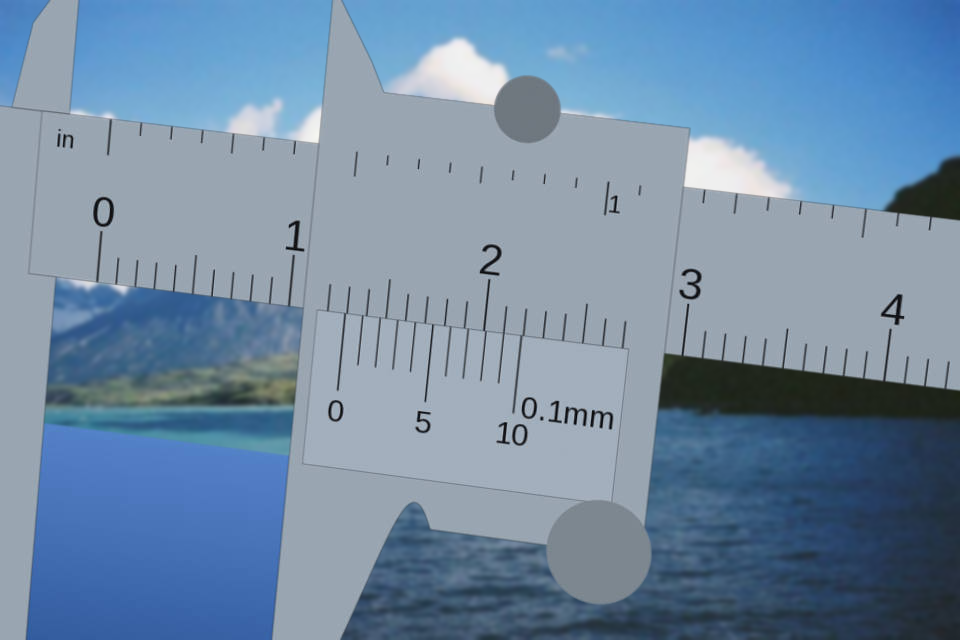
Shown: value=12.9 unit=mm
